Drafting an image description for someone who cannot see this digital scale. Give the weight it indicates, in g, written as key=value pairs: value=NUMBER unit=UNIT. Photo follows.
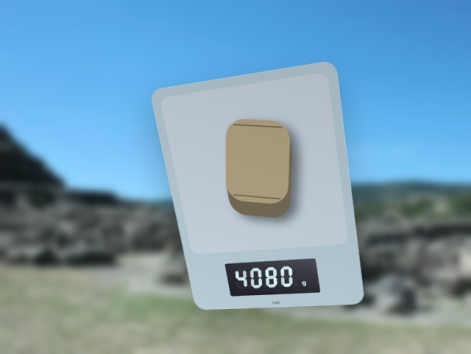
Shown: value=4080 unit=g
